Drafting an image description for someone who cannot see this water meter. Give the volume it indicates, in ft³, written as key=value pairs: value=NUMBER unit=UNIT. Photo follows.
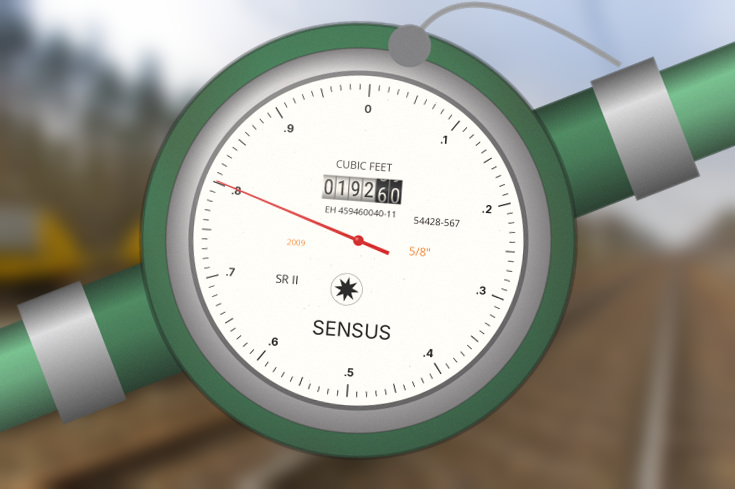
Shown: value=19259.80 unit=ft³
